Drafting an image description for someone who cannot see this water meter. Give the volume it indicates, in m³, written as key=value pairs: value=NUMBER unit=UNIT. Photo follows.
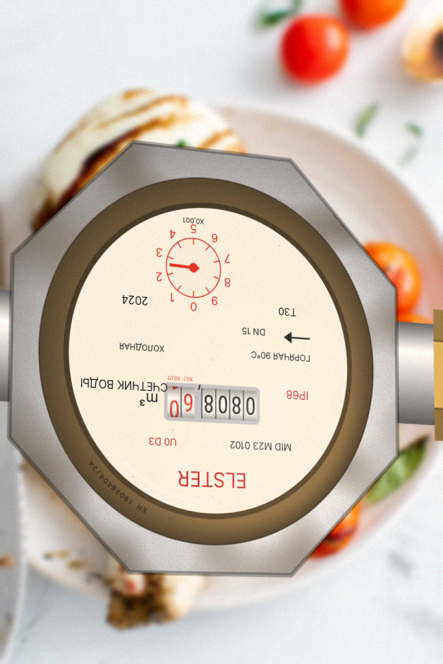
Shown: value=808.602 unit=m³
